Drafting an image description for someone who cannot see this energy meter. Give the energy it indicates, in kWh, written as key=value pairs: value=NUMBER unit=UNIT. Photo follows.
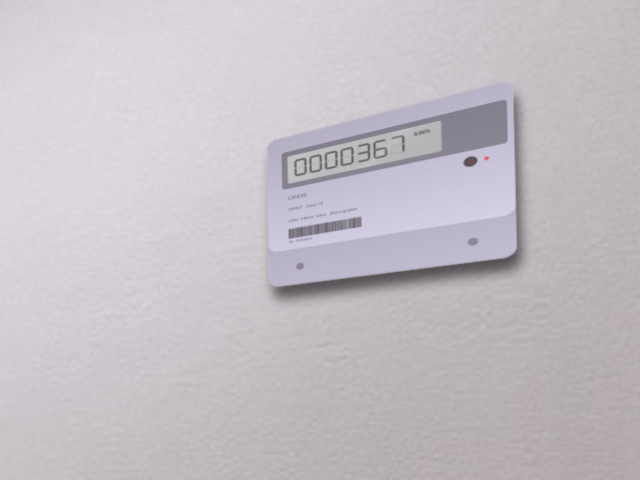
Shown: value=367 unit=kWh
